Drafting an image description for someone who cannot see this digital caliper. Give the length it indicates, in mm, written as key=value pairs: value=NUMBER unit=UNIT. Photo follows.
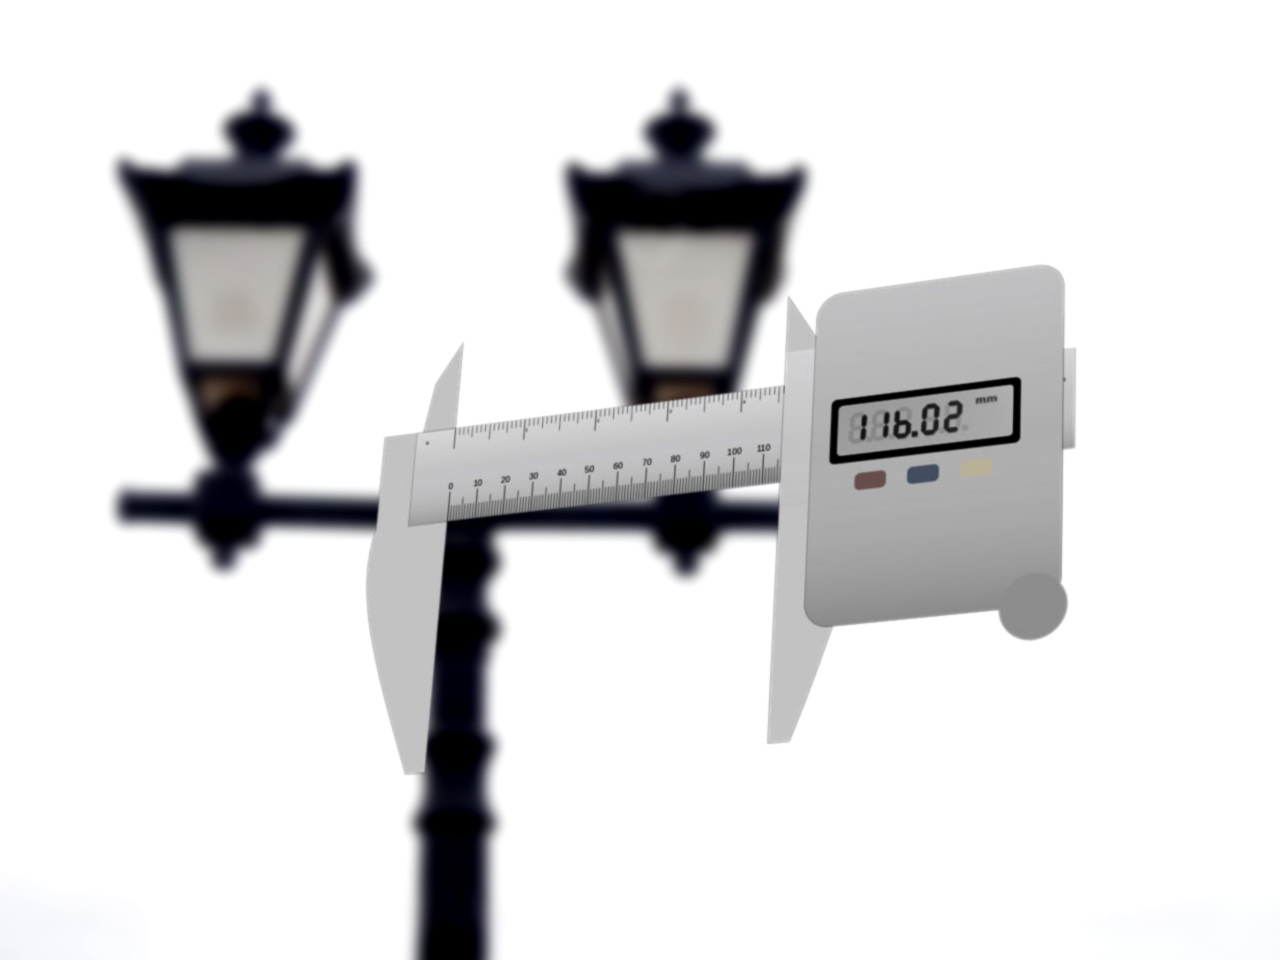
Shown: value=116.02 unit=mm
